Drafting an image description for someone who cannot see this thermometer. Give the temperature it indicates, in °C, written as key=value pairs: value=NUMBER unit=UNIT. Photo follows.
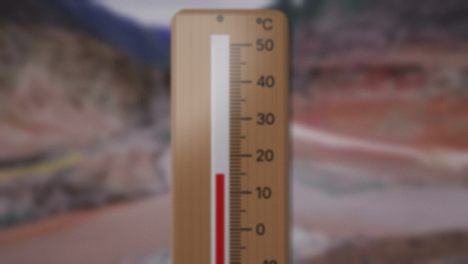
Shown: value=15 unit=°C
